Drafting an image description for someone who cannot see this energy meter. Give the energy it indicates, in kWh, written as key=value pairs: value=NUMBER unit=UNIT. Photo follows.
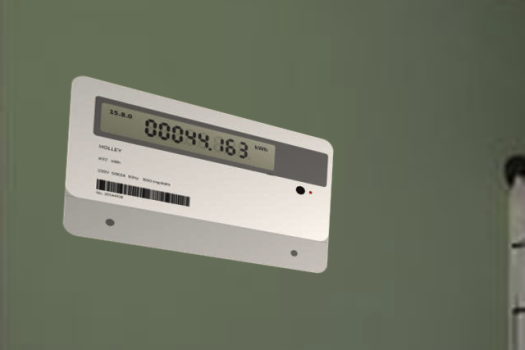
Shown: value=44.163 unit=kWh
